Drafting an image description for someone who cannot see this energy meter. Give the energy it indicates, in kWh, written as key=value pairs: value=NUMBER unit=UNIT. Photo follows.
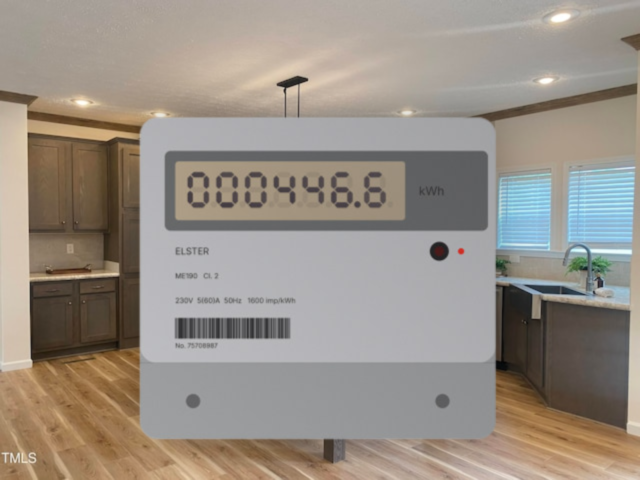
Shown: value=446.6 unit=kWh
